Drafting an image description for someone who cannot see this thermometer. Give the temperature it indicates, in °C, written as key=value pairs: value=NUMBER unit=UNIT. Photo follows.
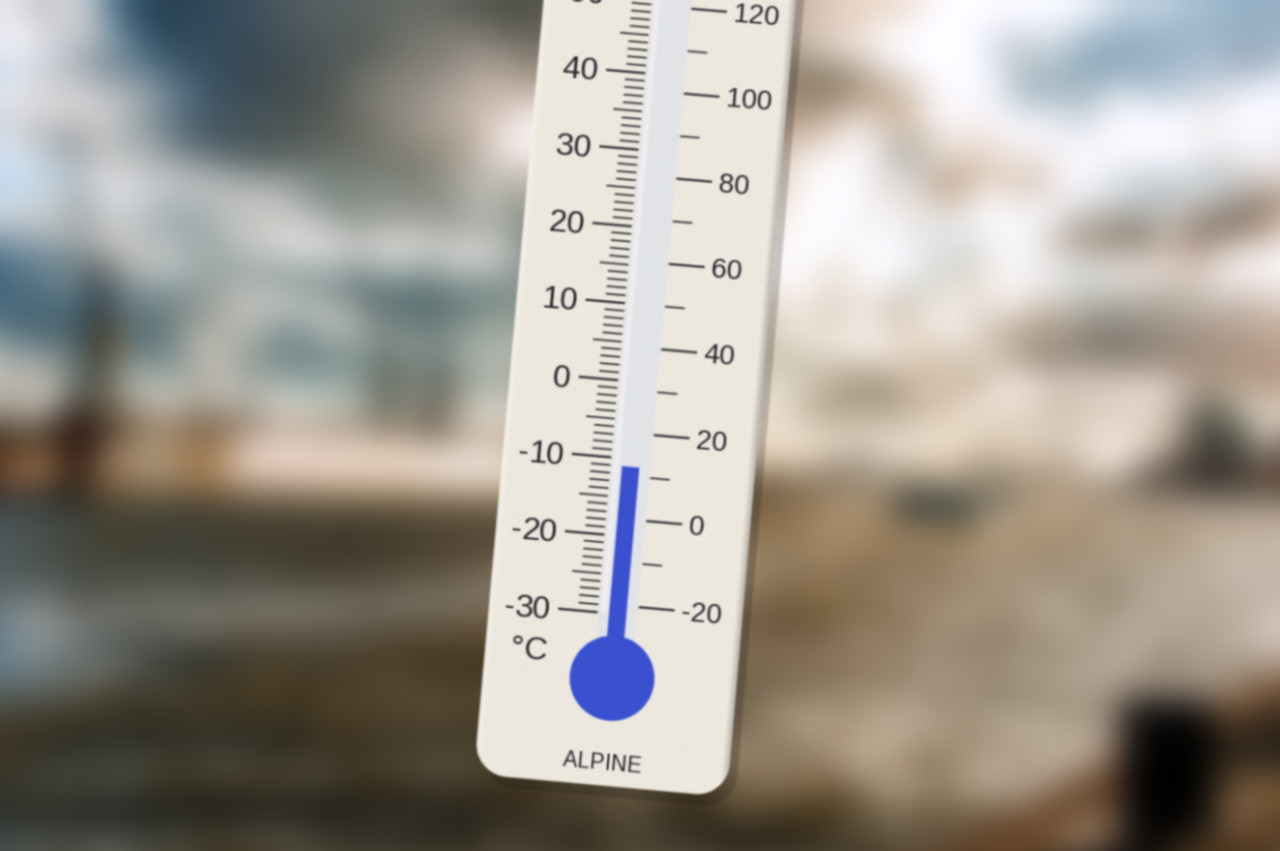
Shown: value=-11 unit=°C
